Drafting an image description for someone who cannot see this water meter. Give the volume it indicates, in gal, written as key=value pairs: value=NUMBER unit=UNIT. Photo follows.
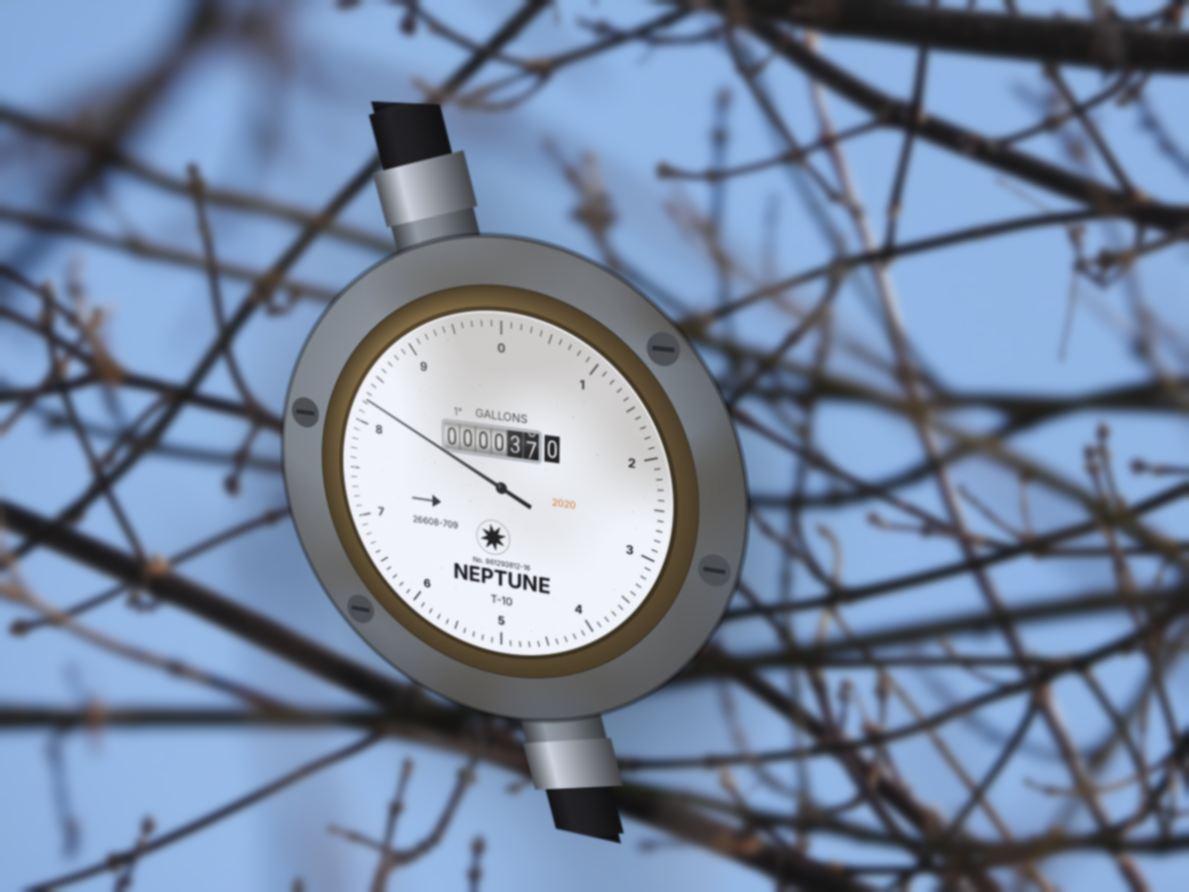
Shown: value=368.2 unit=gal
